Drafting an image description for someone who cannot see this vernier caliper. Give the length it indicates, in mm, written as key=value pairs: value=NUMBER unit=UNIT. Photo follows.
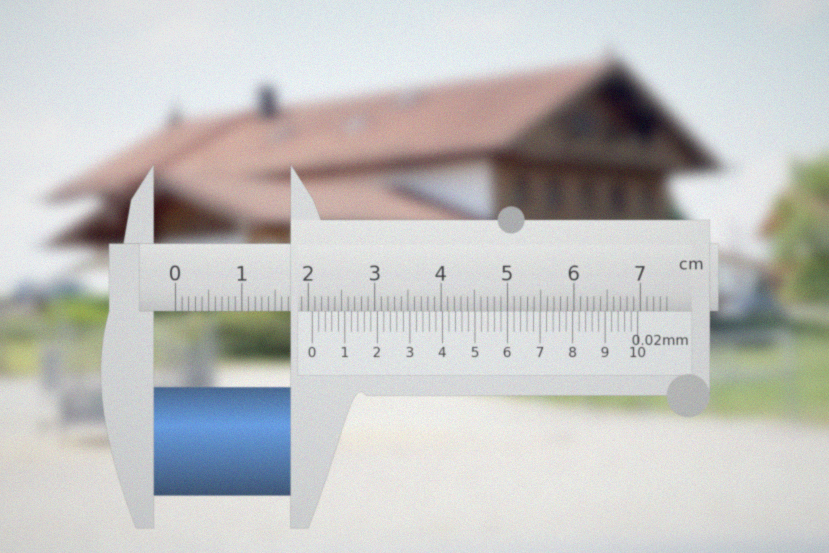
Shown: value=20.6 unit=mm
